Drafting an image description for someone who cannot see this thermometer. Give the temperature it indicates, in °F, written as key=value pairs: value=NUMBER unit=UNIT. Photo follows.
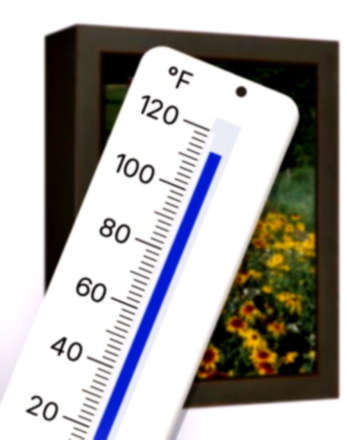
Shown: value=114 unit=°F
